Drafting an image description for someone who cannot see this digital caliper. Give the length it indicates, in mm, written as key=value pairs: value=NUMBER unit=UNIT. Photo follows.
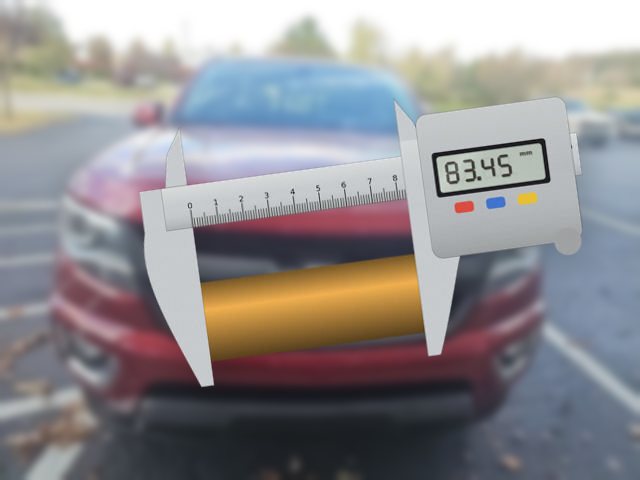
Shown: value=83.45 unit=mm
